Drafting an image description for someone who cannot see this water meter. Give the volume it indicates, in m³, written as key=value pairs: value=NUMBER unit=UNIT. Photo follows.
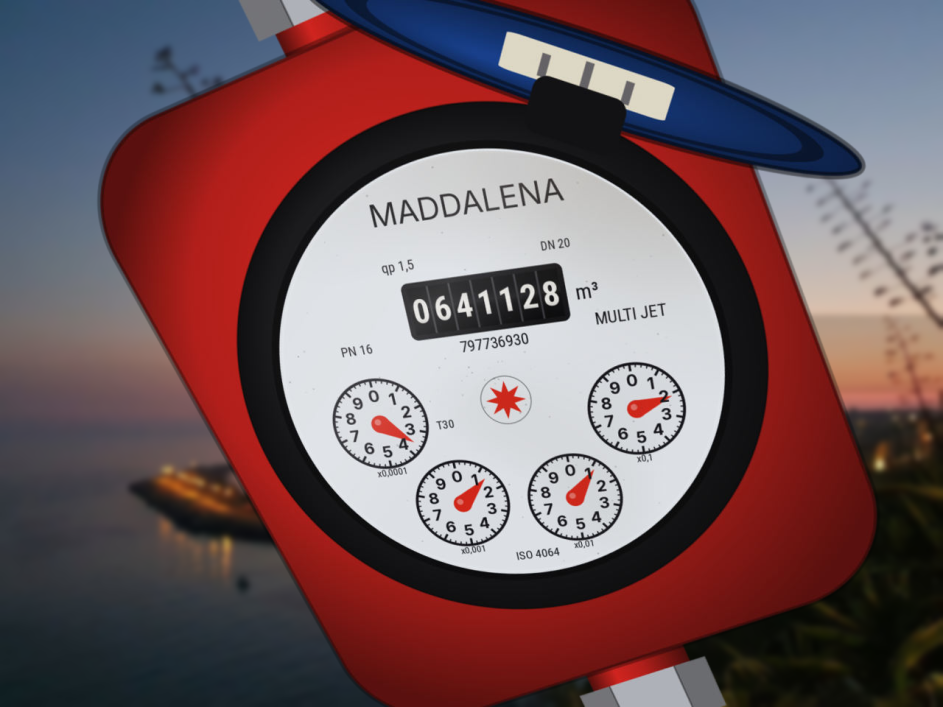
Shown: value=641128.2113 unit=m³
